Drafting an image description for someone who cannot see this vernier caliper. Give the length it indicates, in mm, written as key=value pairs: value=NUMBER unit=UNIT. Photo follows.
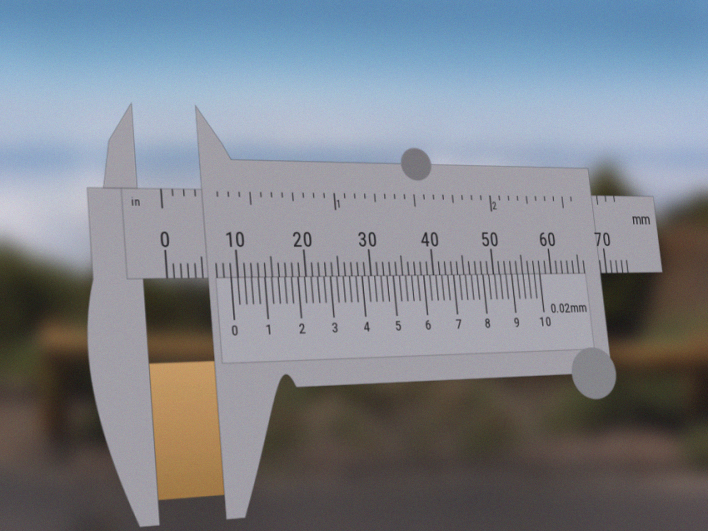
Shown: value=9.0 unit=mm
